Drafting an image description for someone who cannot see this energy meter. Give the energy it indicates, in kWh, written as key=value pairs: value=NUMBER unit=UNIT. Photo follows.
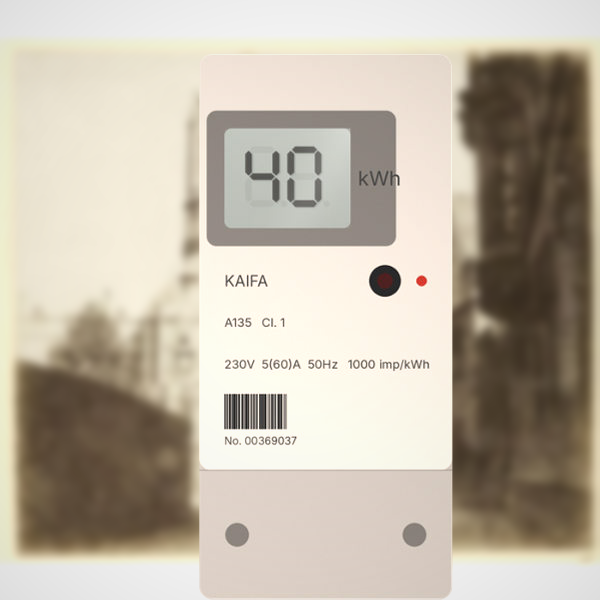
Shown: value=40 unit=kWh
